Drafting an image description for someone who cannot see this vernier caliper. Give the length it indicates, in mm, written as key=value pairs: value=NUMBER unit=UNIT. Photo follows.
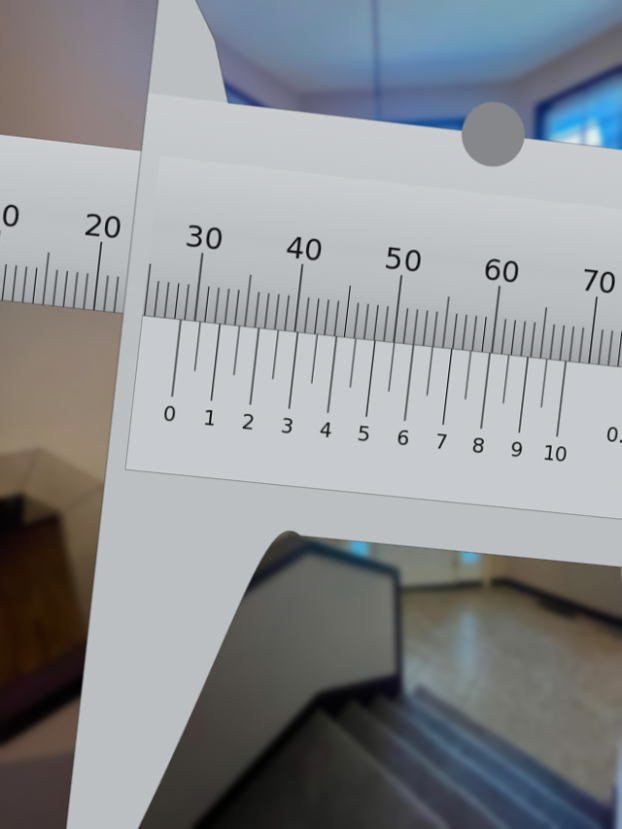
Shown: value=28.6 unit=mm
